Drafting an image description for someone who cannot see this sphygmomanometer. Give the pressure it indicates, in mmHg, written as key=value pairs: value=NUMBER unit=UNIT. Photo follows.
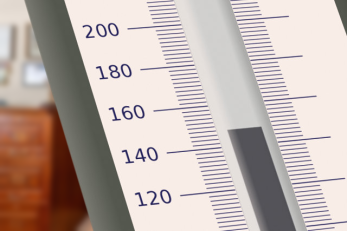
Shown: value=148 unit=mmHg
